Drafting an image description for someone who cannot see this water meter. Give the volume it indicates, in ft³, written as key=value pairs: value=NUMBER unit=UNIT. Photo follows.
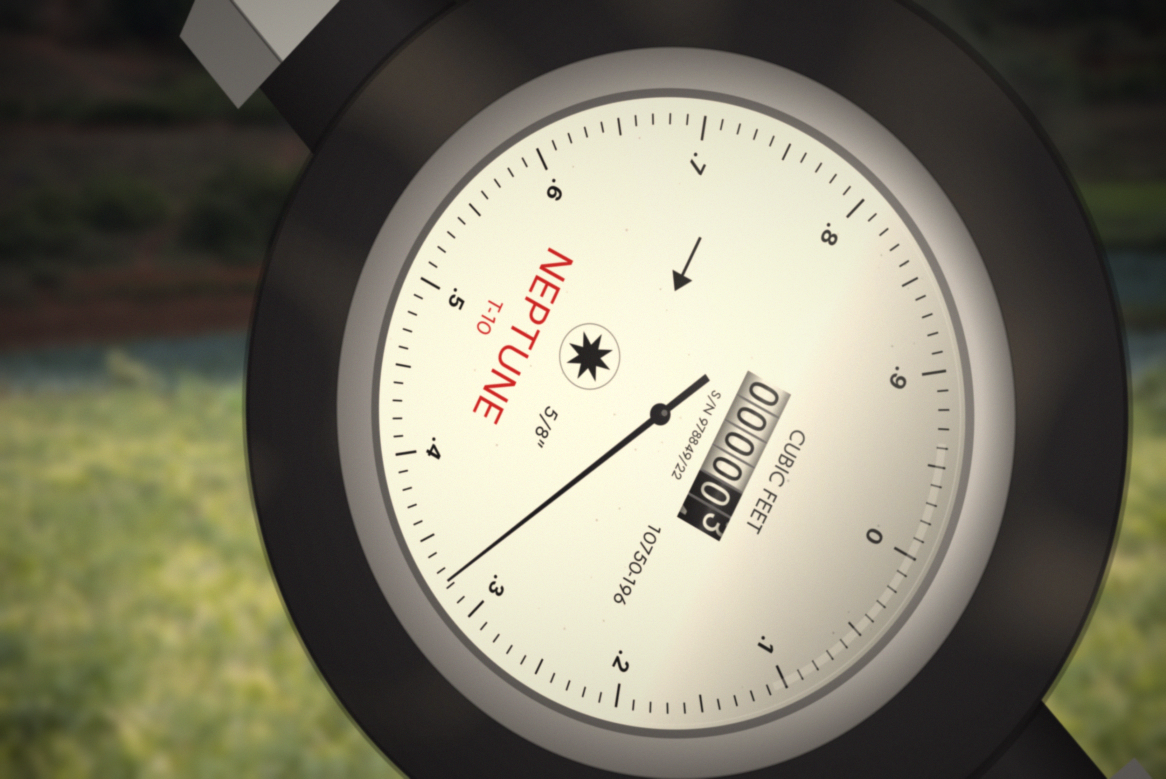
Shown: value=3.32 unit=ft³
